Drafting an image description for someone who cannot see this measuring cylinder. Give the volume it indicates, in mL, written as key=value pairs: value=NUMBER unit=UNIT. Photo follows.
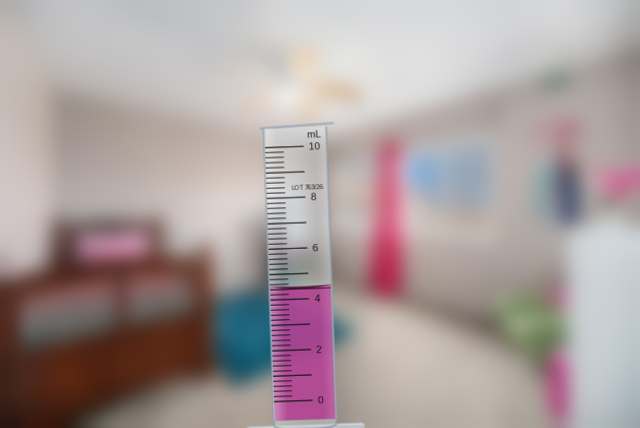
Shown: value=4.4 unit=mL
